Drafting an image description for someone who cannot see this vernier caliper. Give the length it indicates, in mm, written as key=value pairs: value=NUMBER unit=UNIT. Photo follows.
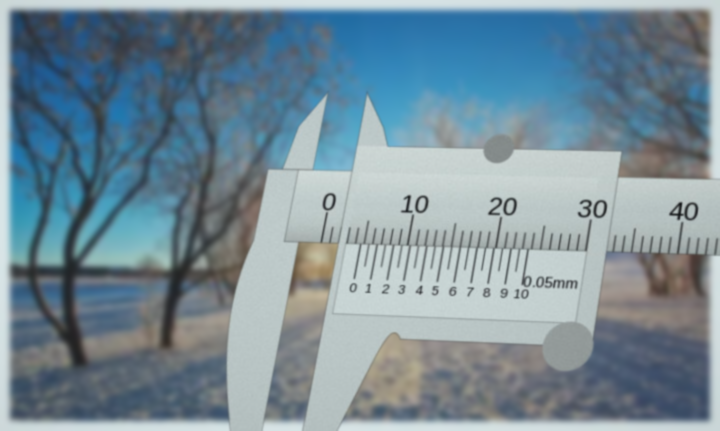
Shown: value=4.6 unit=mm
